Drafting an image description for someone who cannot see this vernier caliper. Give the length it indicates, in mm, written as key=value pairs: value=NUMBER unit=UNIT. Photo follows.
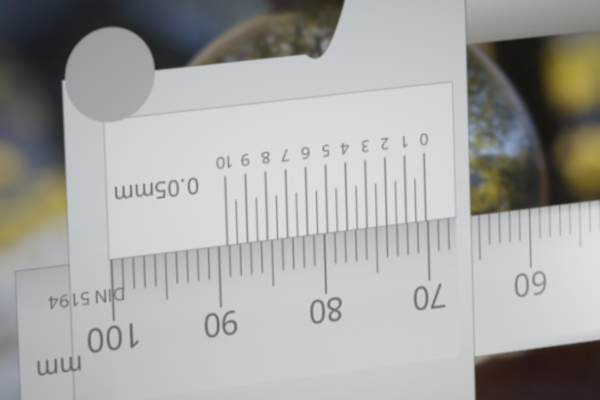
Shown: value=70.2 unit=mm
